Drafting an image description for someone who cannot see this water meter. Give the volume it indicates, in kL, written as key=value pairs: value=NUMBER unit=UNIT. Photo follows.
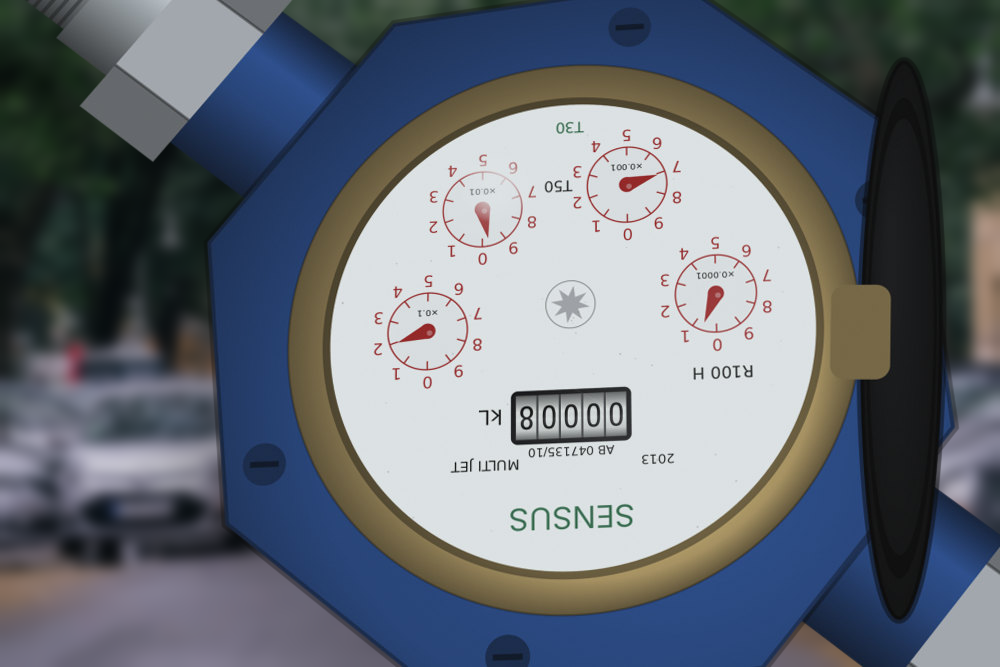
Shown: value=8.1970 unit=kL
